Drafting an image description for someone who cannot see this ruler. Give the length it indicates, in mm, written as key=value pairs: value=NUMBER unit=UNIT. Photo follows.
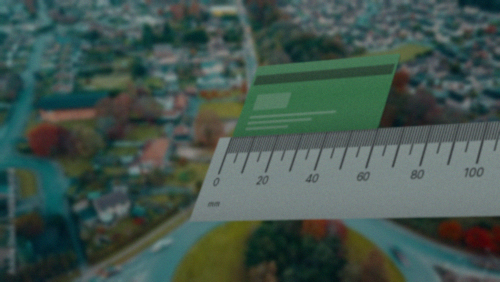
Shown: value=60 unit=mm
